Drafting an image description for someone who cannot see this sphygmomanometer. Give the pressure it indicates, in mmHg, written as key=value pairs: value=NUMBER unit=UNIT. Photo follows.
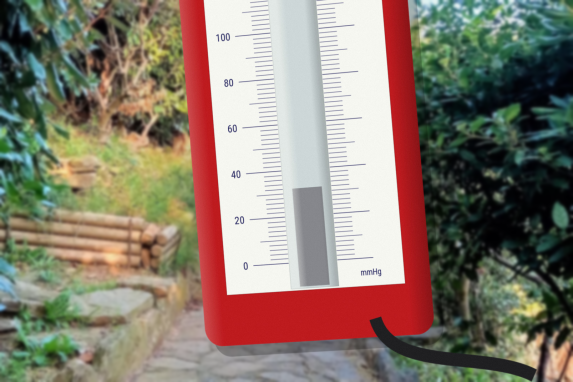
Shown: value=32 unit=mmHg
